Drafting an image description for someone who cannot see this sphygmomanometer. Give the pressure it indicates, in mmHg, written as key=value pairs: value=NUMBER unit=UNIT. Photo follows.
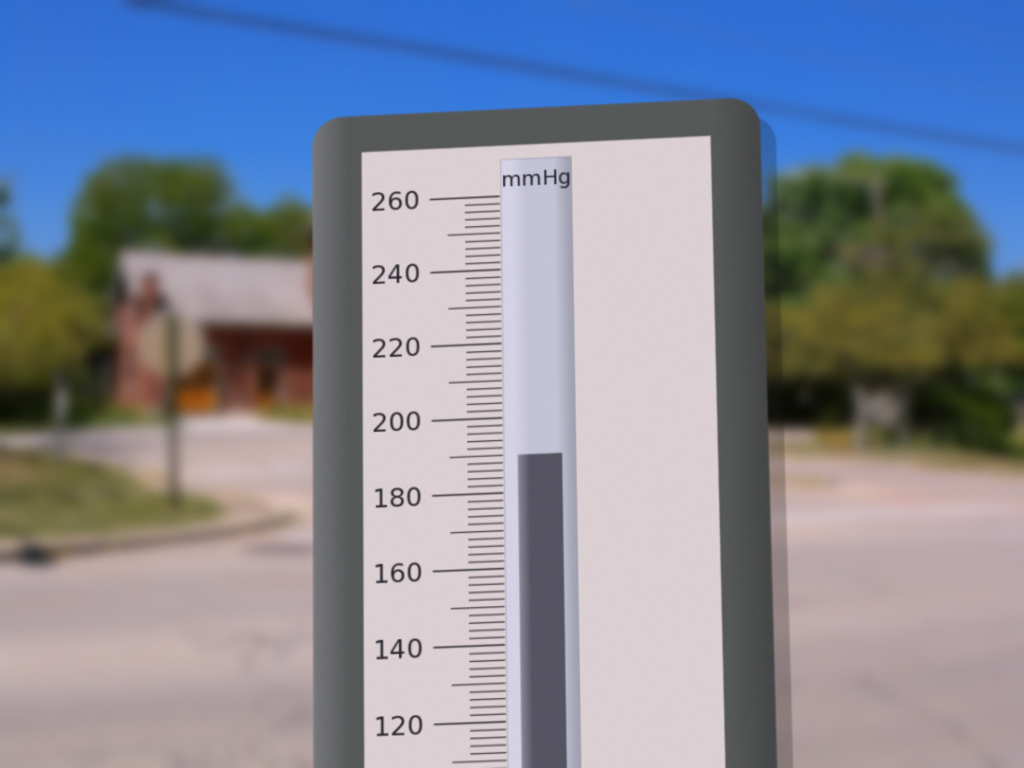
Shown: value=190 unit=mmHg
